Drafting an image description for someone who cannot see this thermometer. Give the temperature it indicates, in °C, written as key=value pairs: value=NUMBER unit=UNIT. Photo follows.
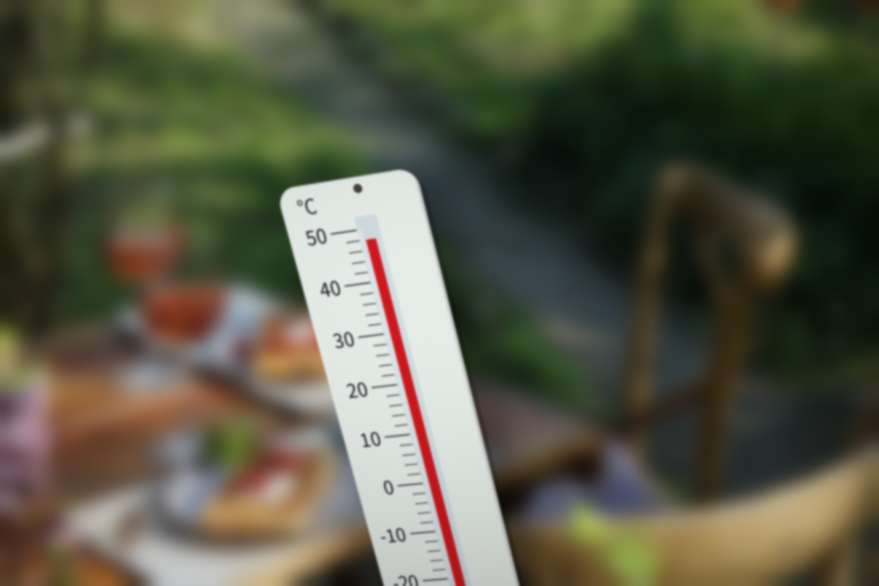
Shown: value=48 unit=°C
